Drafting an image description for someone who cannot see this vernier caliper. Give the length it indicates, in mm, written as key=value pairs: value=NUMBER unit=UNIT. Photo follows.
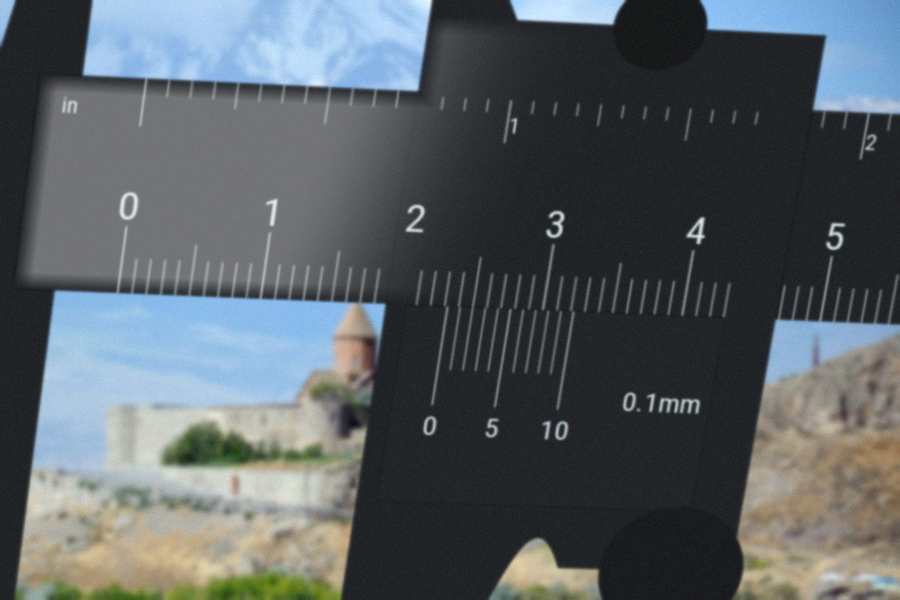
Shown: value=23.2 unit=mm
